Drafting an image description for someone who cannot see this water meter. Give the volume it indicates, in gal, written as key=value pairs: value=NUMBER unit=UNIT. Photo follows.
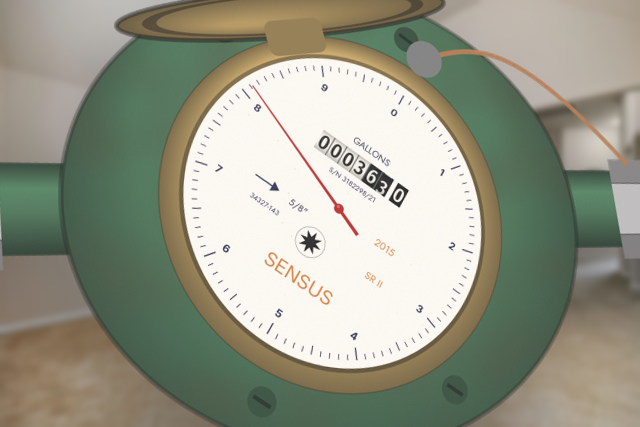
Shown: value=3628.1 unit=gal
